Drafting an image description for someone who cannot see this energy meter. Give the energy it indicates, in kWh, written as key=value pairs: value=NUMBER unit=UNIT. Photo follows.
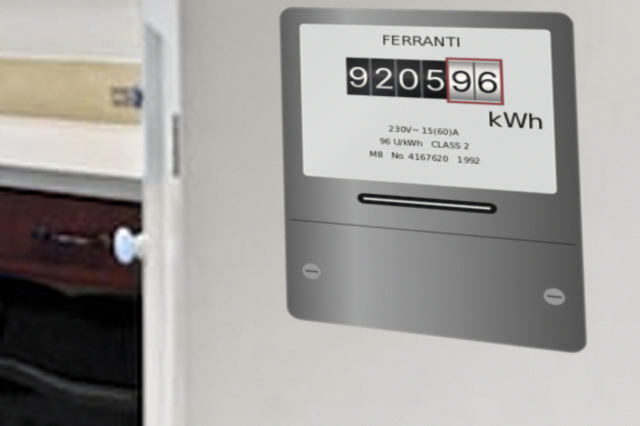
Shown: value=9205.96 unit=kWh
